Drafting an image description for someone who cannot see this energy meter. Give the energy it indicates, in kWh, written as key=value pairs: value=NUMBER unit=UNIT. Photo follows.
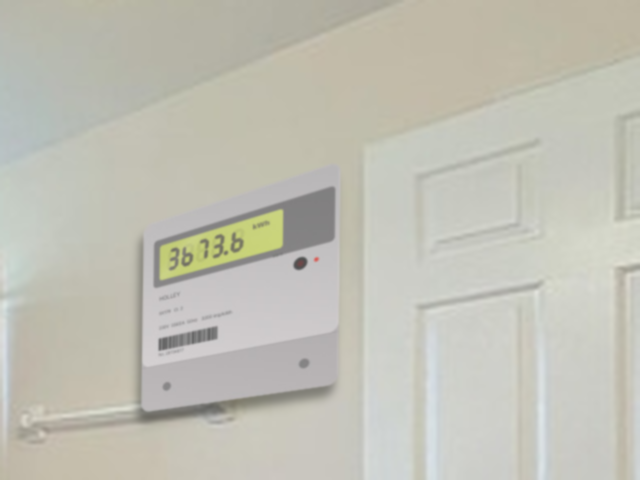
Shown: value=3673.6 unit=kWh
